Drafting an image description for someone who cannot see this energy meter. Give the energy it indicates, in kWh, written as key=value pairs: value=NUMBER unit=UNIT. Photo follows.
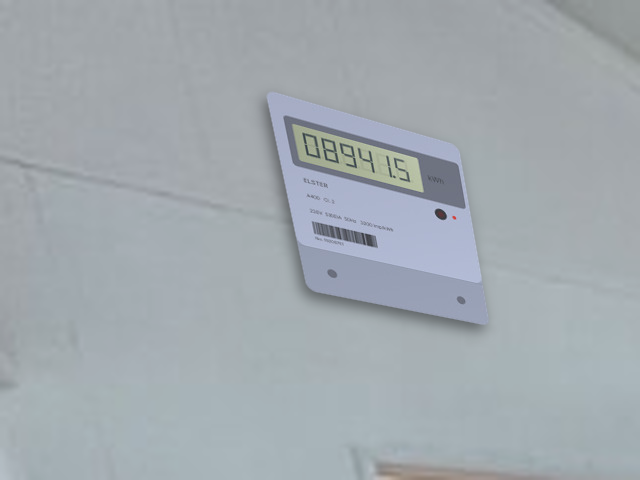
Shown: value=8941.5 unit=kWh
